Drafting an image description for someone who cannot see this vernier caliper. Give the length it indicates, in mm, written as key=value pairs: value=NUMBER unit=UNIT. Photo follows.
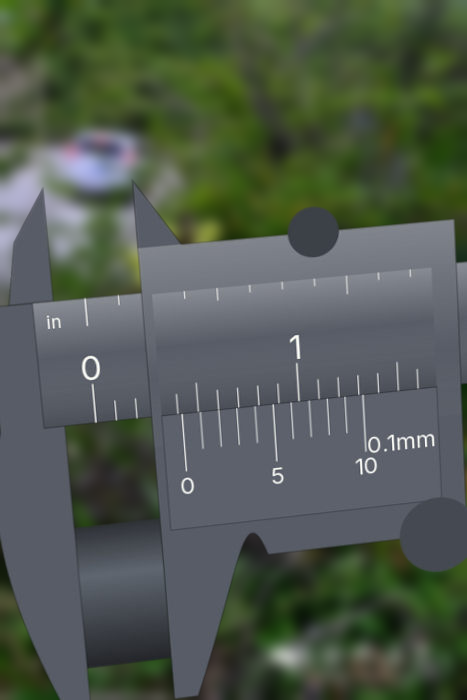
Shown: value=4.2 unit=mm
